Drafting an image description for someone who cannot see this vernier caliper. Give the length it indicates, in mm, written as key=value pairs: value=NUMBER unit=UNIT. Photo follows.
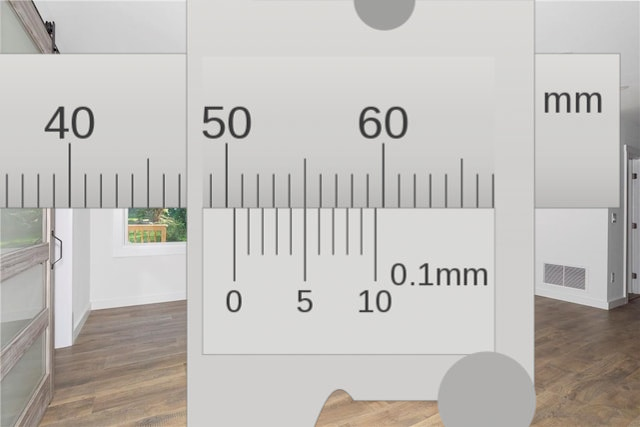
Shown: value=50.5 unit=mm
